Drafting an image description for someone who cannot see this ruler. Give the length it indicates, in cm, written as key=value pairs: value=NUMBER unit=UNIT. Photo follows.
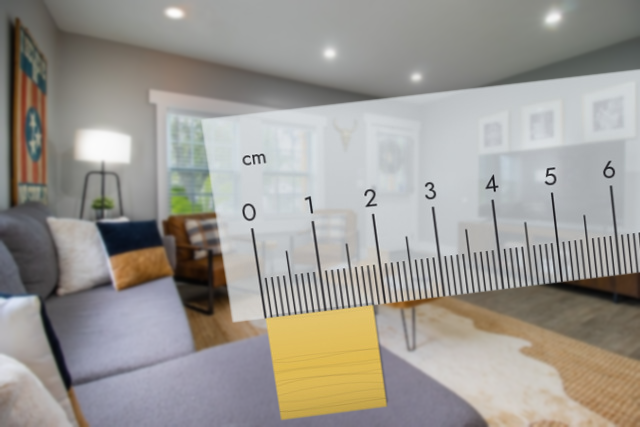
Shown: value=1.8 unit=cm
